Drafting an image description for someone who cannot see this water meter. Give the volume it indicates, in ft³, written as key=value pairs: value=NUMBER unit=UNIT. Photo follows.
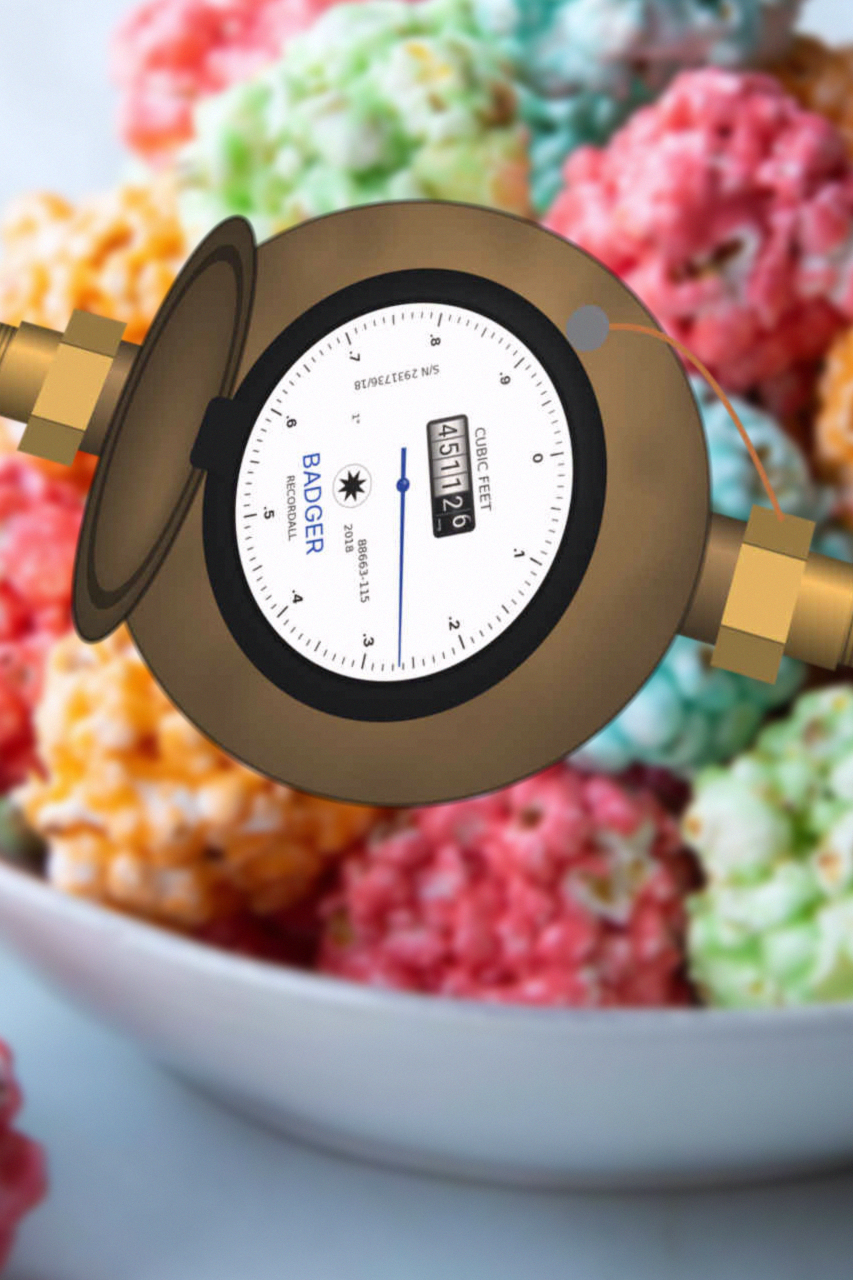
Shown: value=451126.26 unit=ft³
